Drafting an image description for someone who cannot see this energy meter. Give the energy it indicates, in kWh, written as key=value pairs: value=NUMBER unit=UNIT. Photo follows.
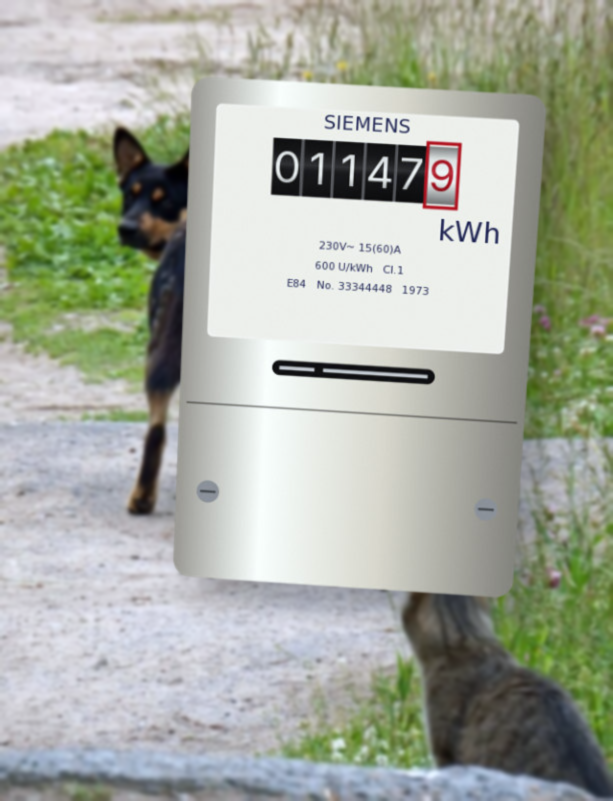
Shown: value=1147.9 unit=kWh
